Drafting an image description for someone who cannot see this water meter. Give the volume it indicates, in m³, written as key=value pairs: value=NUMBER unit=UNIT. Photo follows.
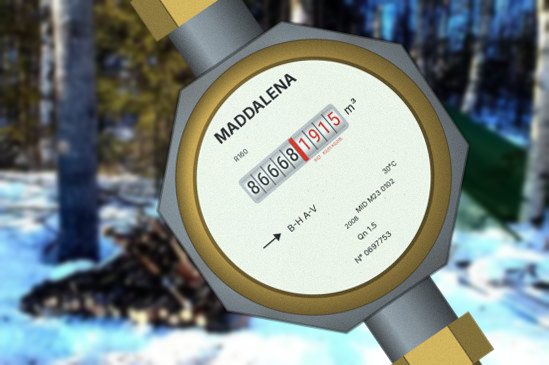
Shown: value=86668.1915 unit=m³
